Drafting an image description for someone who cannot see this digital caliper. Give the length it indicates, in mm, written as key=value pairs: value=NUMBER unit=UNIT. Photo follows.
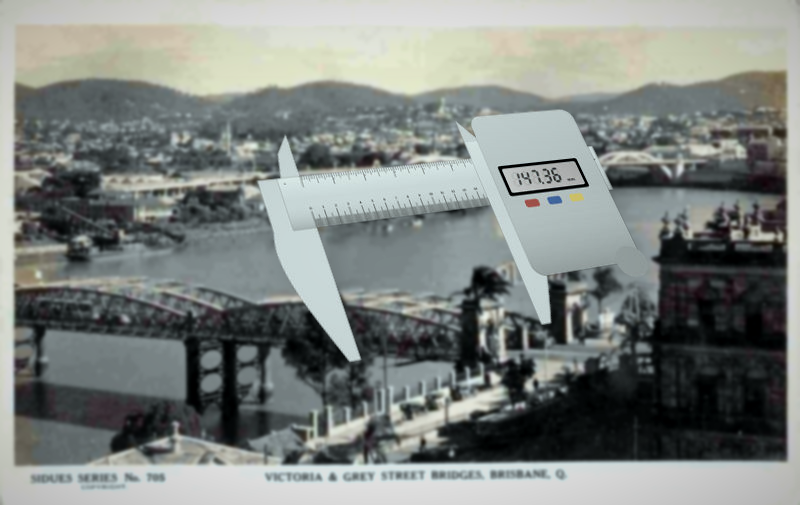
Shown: value=147.36 unit=mm
